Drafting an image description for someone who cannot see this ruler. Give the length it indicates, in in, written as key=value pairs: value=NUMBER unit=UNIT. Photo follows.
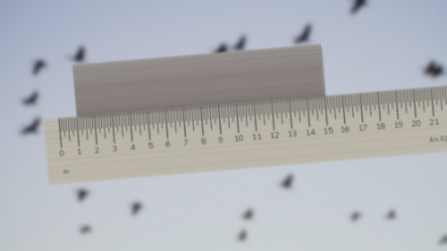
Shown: value=14 unit=in
